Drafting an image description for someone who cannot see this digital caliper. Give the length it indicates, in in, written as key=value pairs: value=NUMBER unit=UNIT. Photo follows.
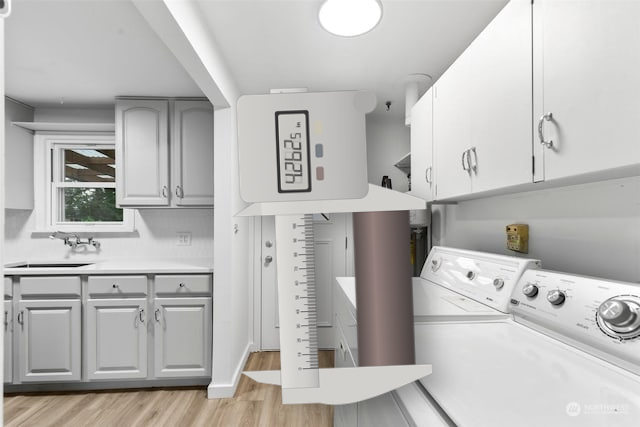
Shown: value=4.2625 unit=in
